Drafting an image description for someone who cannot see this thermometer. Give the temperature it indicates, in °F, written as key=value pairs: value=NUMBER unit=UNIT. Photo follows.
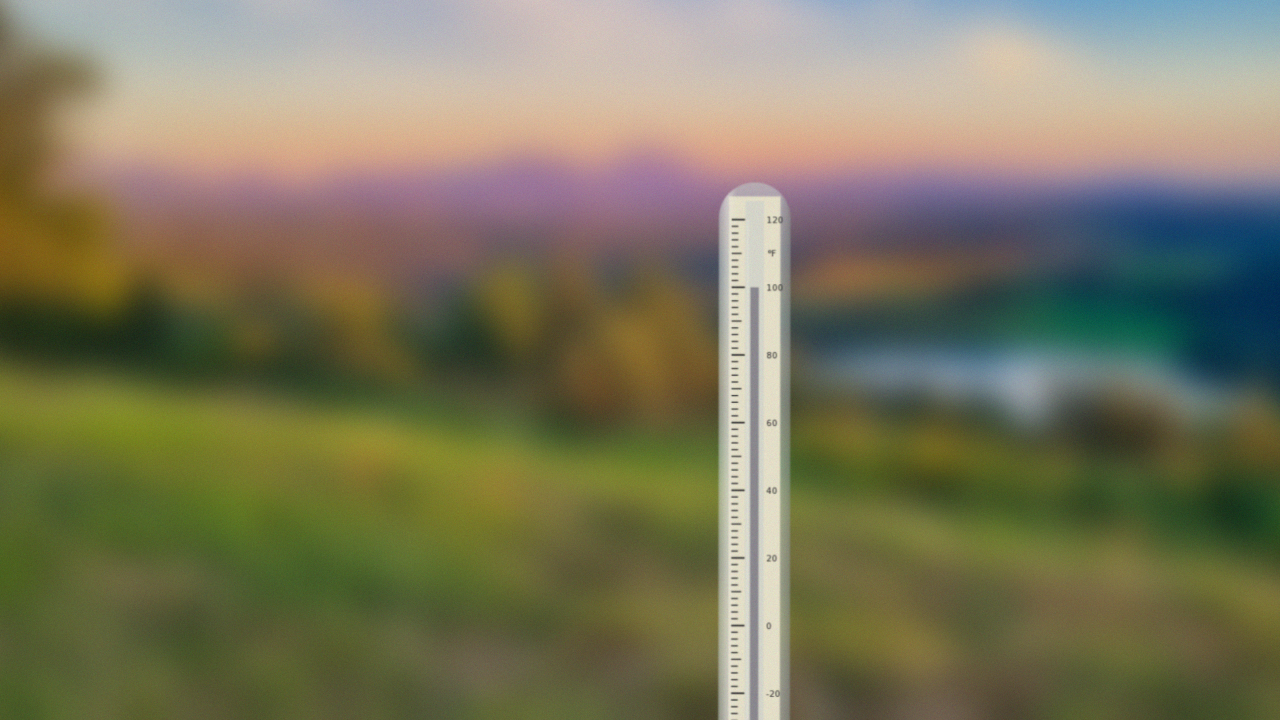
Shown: value=100 unit=°F
